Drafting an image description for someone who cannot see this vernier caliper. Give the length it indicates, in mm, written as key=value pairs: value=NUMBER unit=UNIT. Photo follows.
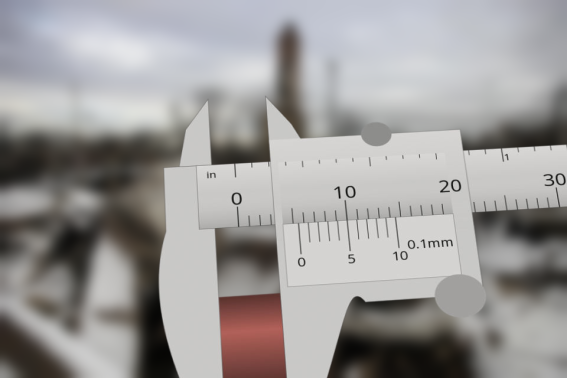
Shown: value=5.5 unit=mm
